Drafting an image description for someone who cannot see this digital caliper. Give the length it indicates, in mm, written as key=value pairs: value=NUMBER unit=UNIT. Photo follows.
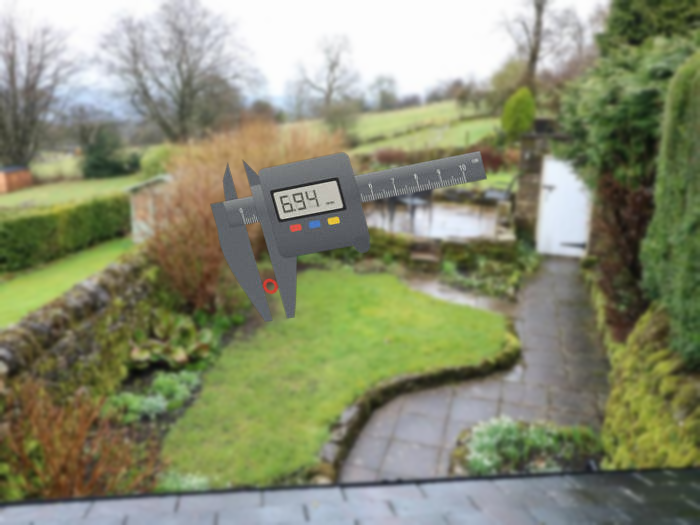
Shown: value=6.94 unit=mm
